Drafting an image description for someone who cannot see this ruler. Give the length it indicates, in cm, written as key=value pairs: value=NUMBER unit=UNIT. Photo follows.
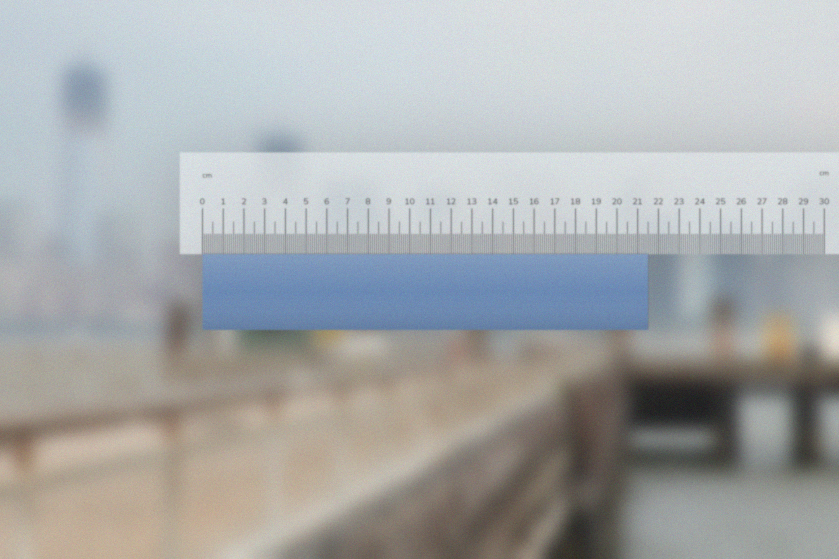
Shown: value=21.5 unit=cm
